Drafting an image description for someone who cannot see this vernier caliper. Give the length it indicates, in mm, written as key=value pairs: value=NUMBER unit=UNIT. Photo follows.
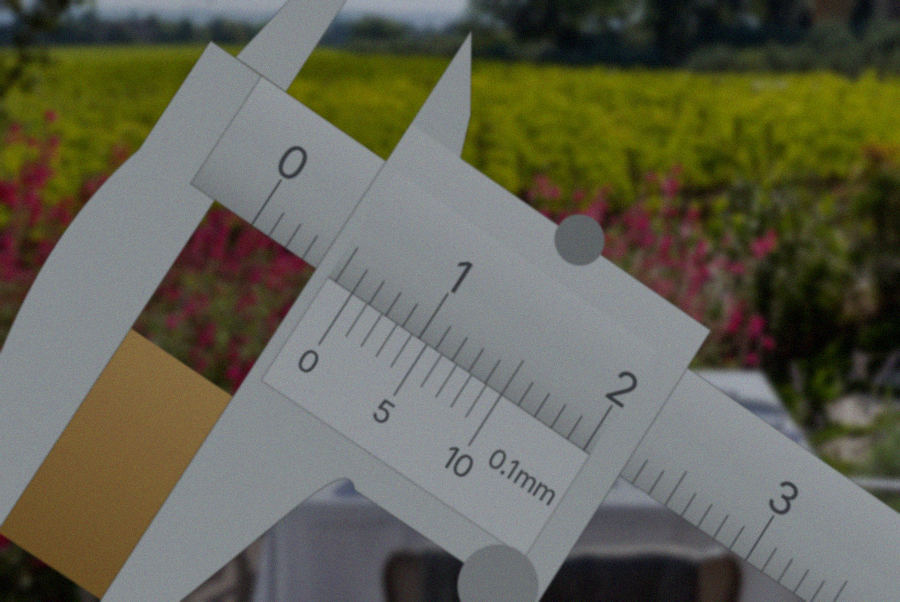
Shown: value=6.0 unit=mm
